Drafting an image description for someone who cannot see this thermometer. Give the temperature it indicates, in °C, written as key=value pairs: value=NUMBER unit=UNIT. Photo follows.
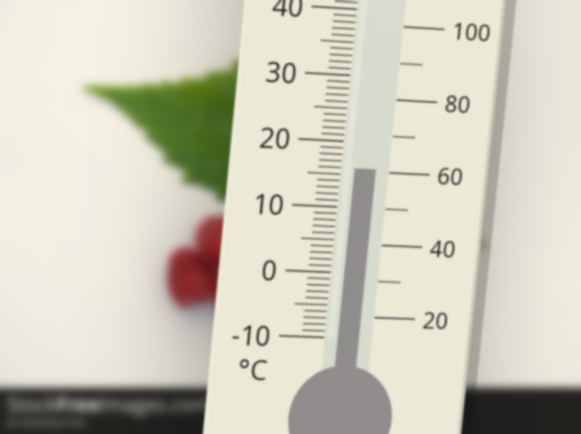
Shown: value=16 unit=°C
